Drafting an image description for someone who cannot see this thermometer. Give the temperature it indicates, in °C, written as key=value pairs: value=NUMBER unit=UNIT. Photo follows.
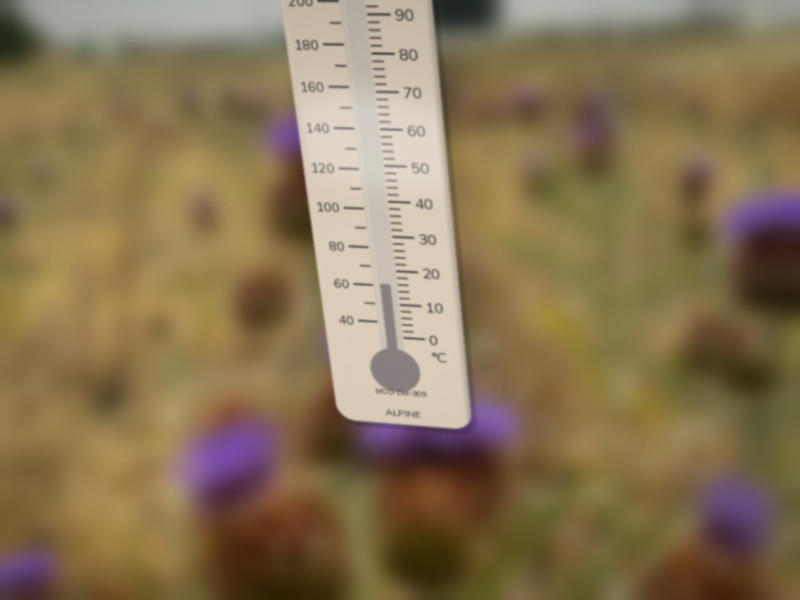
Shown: value=16 unit=°C
